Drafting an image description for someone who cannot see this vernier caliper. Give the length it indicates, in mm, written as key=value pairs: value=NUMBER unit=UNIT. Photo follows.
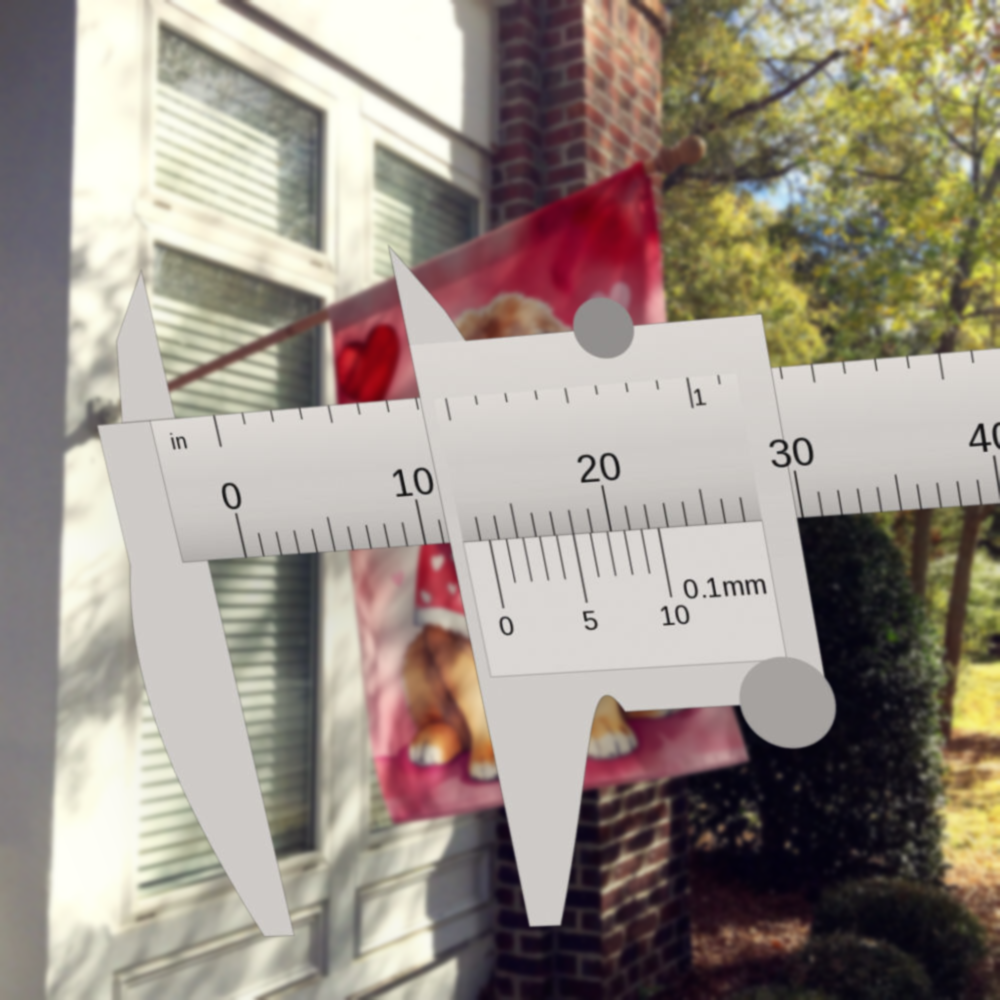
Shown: value=13.5 unit=mm
